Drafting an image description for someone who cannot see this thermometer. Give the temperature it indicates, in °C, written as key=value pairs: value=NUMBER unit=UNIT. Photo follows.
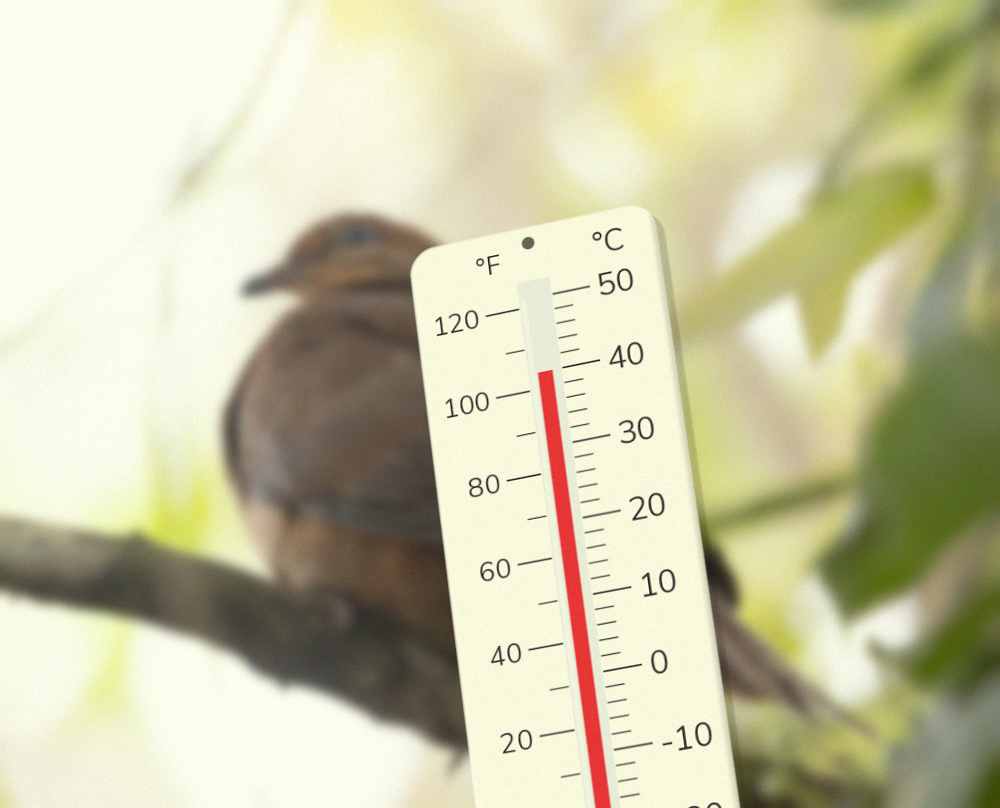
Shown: value=40 unit=°C
